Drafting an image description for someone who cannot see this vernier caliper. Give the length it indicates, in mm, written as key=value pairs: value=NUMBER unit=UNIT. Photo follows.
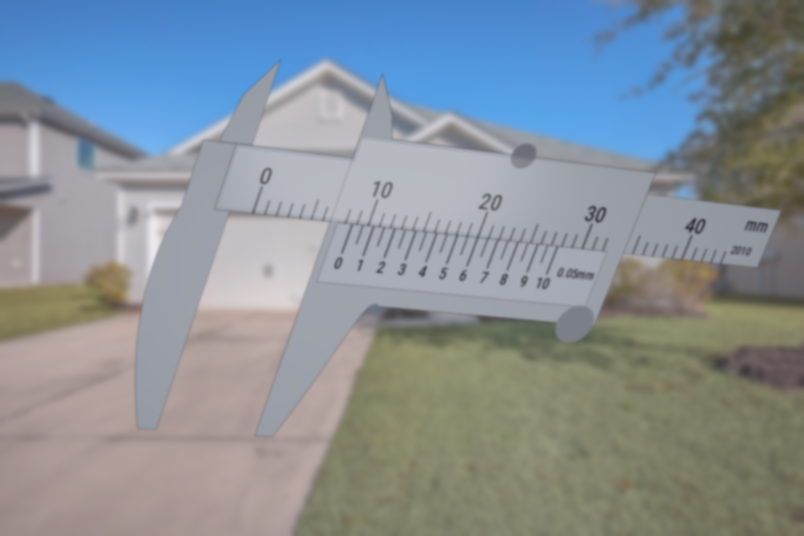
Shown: value=8.6 unit=mm
